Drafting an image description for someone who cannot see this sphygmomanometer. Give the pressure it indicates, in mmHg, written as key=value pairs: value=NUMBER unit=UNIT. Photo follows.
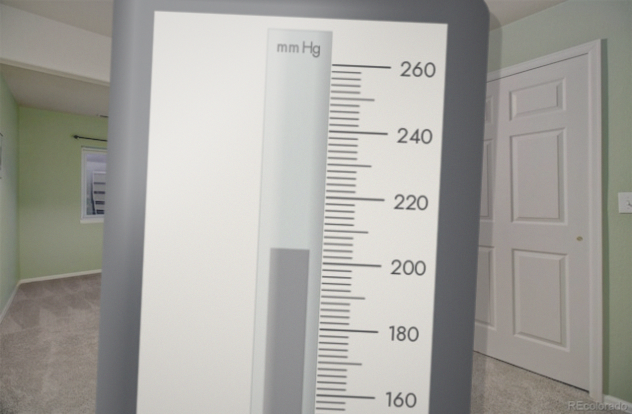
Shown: value=204 unit=mmHg
